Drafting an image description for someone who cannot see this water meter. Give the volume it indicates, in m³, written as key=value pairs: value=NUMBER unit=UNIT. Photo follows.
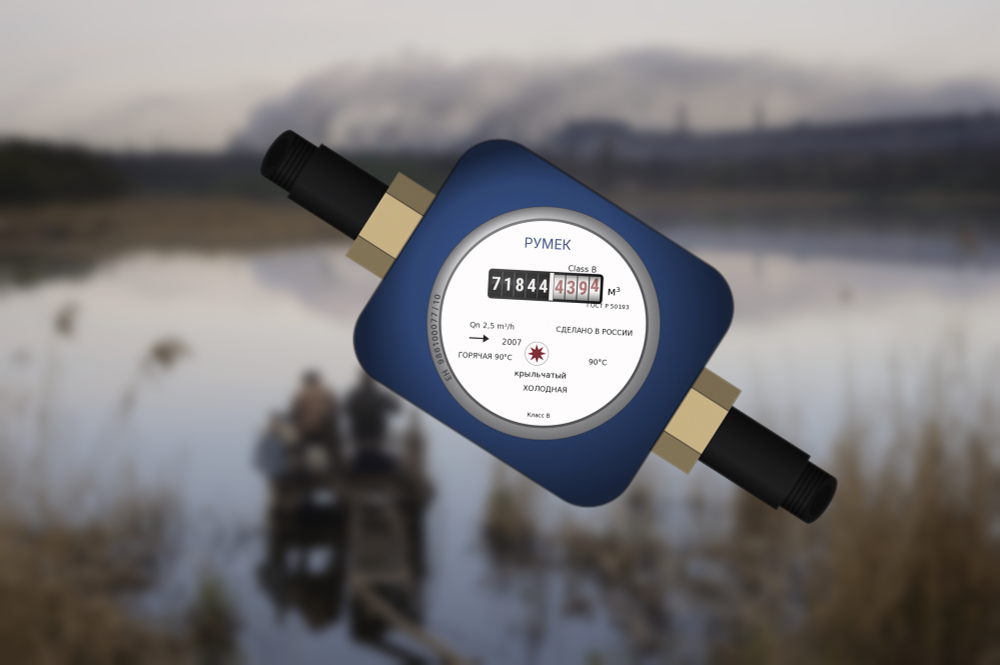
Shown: value=71844.4394 unit=m³
